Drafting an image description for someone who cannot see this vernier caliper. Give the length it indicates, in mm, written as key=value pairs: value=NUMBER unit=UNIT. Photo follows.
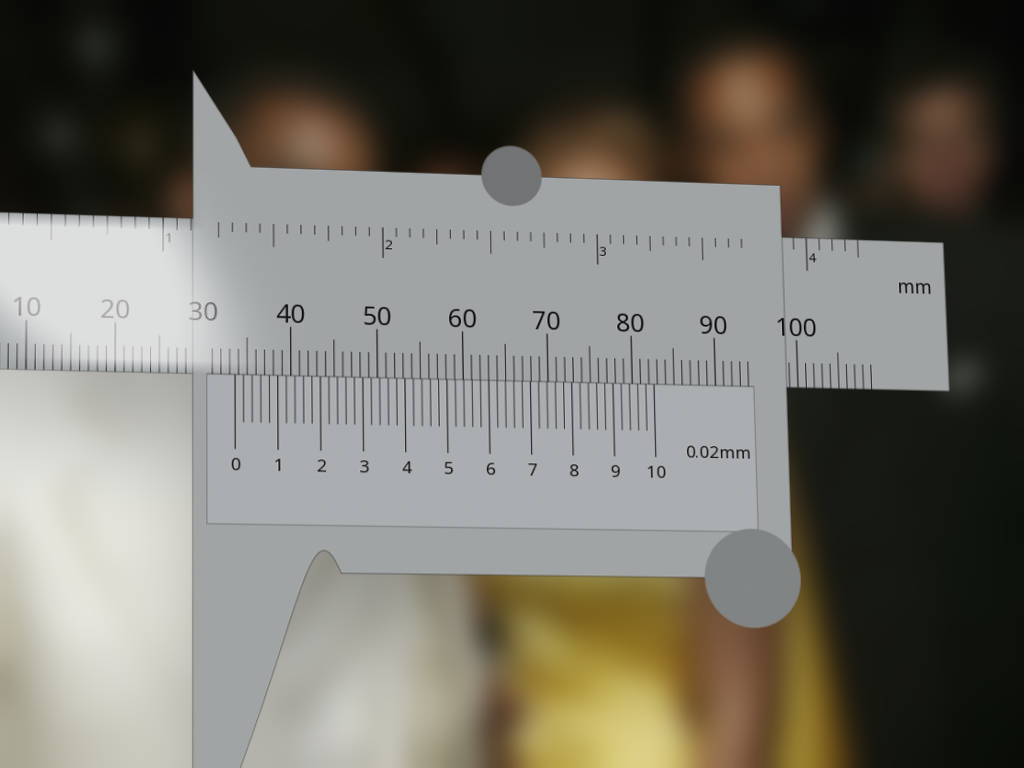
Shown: value=33.6 unit=mm
